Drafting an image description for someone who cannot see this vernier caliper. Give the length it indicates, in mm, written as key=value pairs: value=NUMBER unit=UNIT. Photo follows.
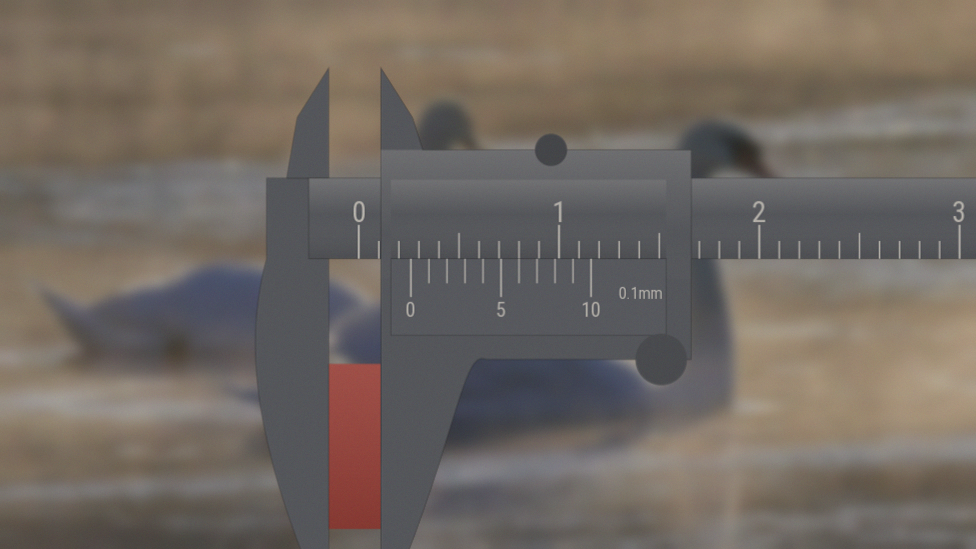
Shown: value=2.6 unit=mm
